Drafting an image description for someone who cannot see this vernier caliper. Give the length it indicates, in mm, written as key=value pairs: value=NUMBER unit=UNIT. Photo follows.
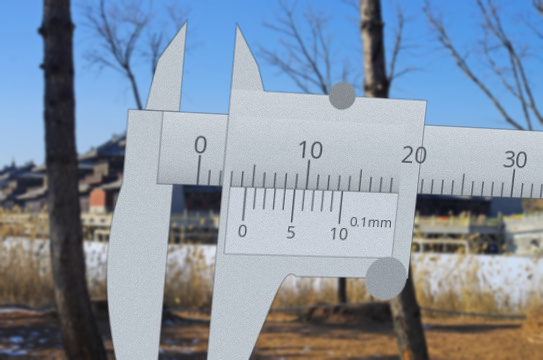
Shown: value=4.4 unit=mm
